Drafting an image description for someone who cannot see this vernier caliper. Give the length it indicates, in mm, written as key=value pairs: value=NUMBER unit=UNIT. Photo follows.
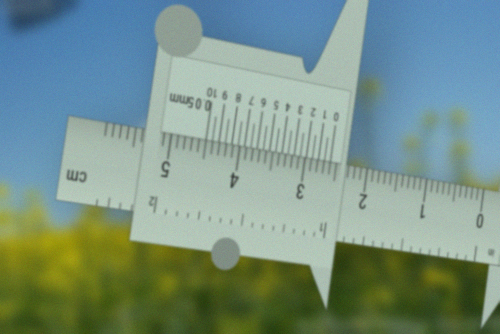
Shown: value=26.0 unit=mm
